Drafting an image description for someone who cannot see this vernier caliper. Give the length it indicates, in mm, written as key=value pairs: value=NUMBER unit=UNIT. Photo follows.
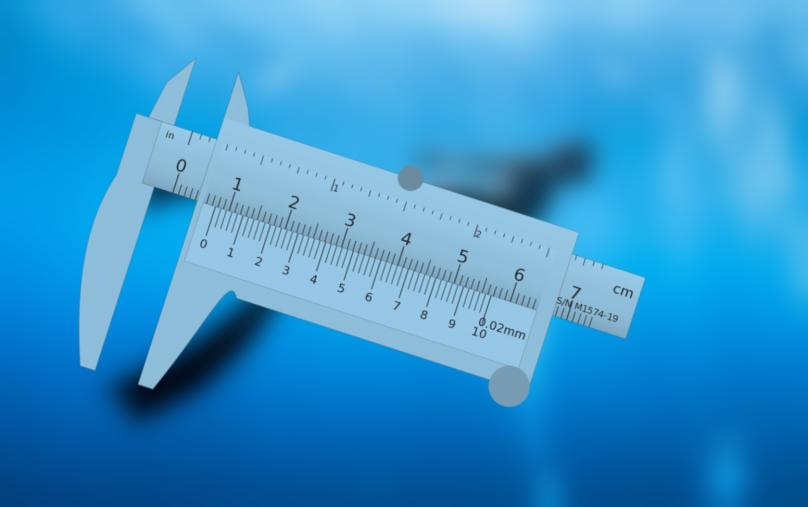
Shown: value=7.6 unit=mm
